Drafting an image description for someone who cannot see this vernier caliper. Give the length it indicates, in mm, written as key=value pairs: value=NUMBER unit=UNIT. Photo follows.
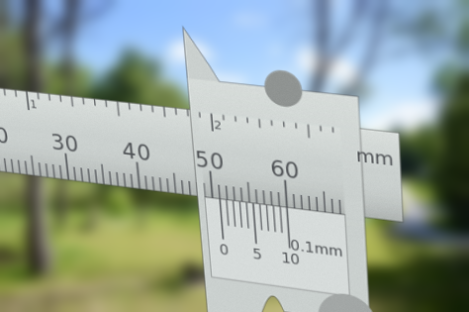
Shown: value=51.0 unit=mm
